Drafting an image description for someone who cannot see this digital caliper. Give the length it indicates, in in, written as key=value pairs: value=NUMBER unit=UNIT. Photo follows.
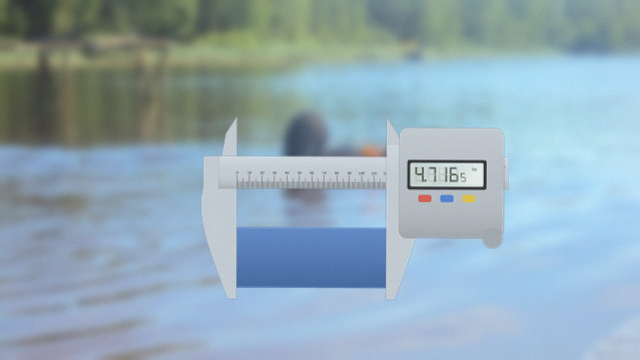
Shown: value=4.7165 unit=in
